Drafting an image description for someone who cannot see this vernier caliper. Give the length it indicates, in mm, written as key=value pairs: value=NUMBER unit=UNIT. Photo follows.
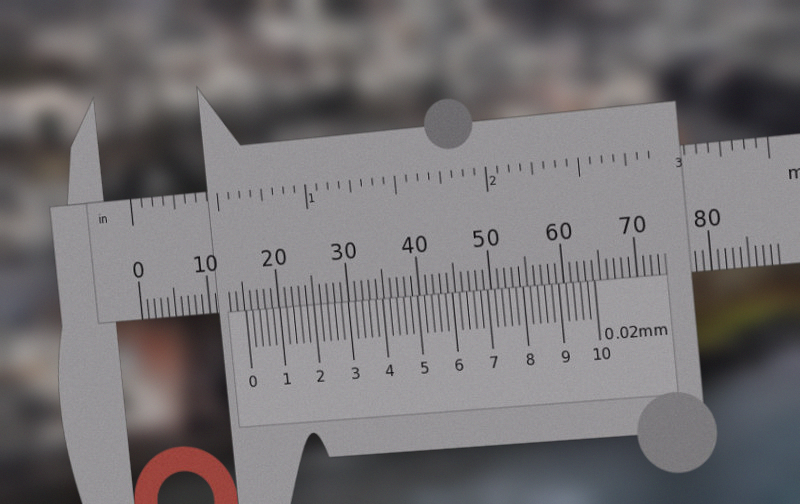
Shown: value=15.2 unit=mm
